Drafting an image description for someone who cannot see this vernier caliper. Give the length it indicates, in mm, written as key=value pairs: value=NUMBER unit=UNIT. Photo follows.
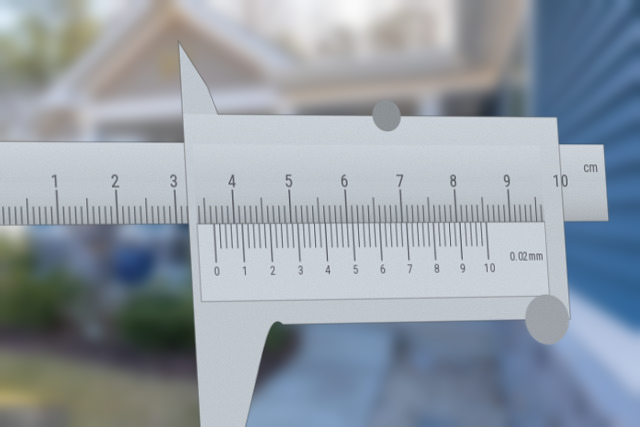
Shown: value=36.5 unit=mm
